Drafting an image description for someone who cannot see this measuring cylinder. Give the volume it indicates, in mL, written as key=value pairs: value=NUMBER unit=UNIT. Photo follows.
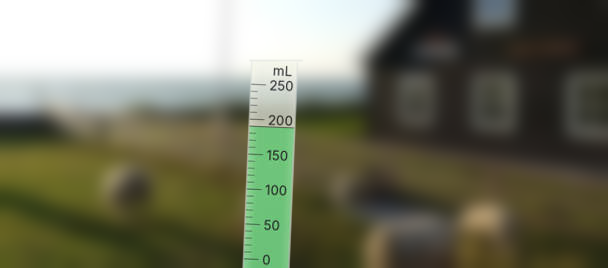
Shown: value=190 unit=mL
